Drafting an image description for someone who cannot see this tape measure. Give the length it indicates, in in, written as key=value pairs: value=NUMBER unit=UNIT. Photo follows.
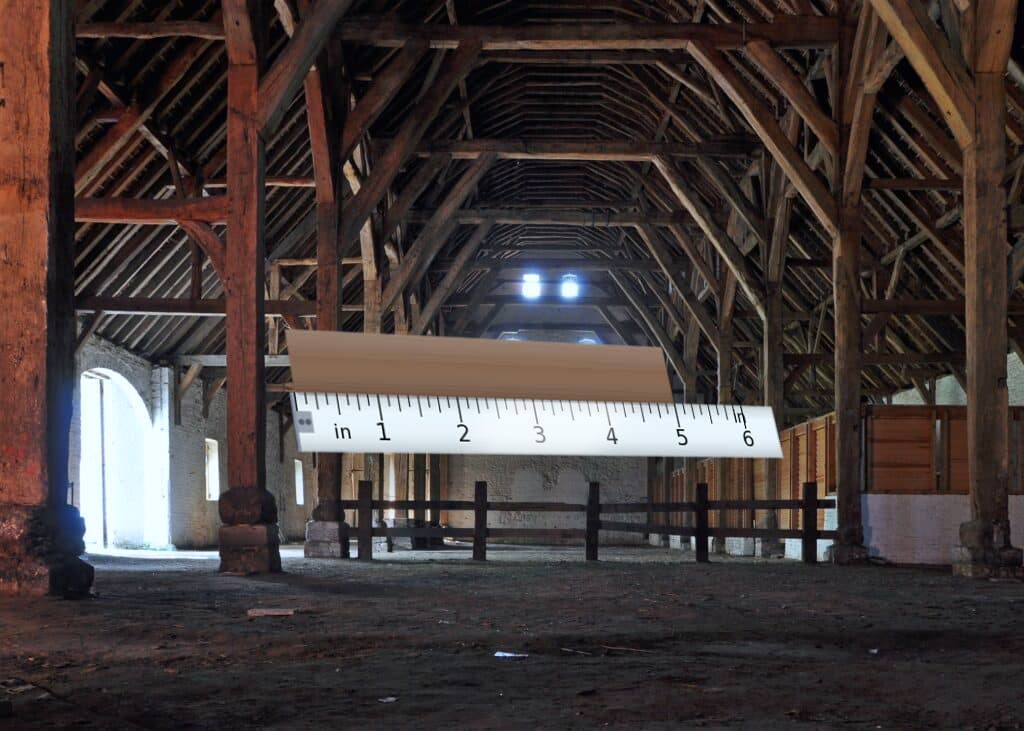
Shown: value=5 unit=in
